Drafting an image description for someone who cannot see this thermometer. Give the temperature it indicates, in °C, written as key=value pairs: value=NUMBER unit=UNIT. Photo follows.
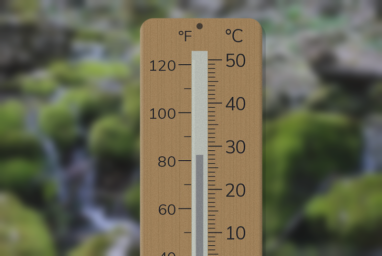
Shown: value=28 unit=°C
